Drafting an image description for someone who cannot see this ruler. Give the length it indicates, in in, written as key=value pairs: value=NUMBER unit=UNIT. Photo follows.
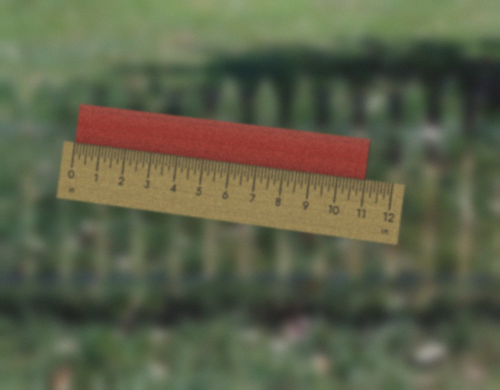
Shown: value=11 unit=in
